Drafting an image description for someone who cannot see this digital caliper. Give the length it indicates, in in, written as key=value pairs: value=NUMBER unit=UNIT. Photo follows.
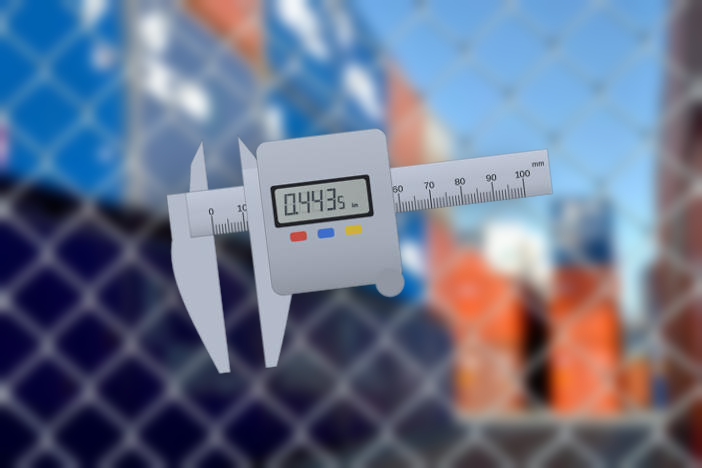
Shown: value=0.4435 unit=in
